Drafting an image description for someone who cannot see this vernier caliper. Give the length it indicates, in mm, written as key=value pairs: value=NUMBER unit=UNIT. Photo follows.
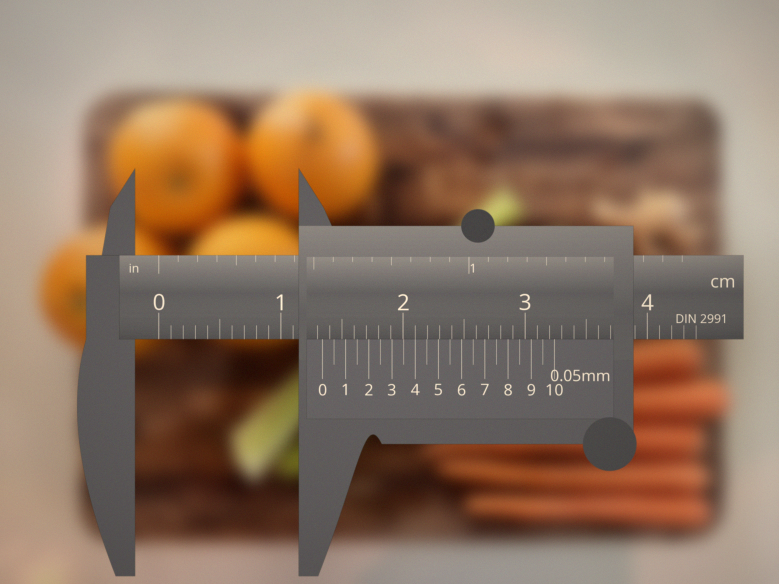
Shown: value=13.4 unit=mm
